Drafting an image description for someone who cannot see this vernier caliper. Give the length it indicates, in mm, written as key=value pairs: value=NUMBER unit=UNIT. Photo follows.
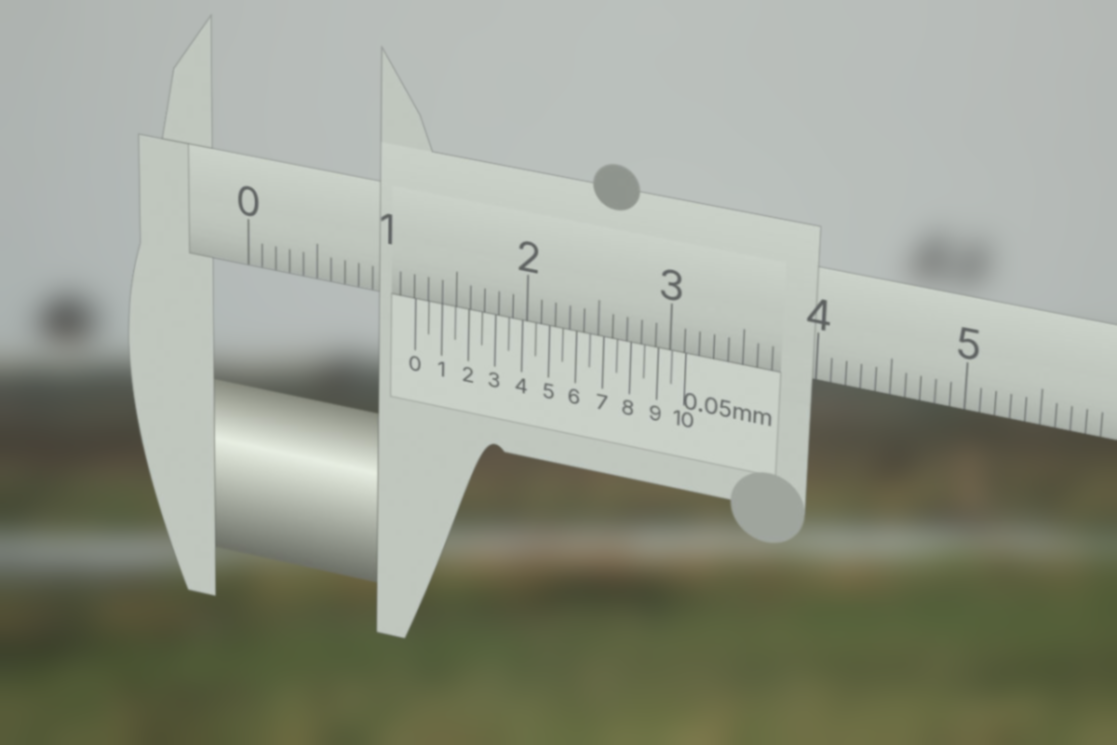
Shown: value=12.1 unit=mm
